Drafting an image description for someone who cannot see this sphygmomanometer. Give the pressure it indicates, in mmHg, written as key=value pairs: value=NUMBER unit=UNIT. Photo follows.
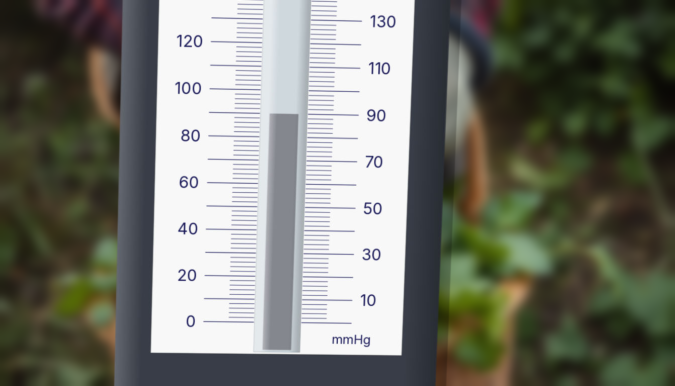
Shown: value=90 unit=mmHg
